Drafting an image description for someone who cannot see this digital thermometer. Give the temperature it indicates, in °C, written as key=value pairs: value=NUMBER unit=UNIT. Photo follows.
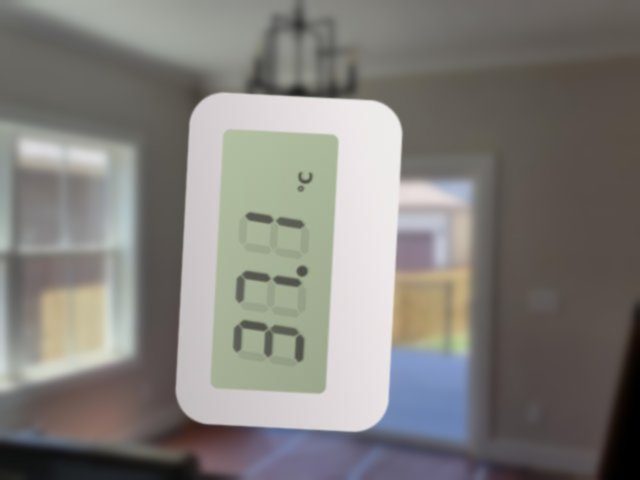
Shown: value=37.1 unit=°C
